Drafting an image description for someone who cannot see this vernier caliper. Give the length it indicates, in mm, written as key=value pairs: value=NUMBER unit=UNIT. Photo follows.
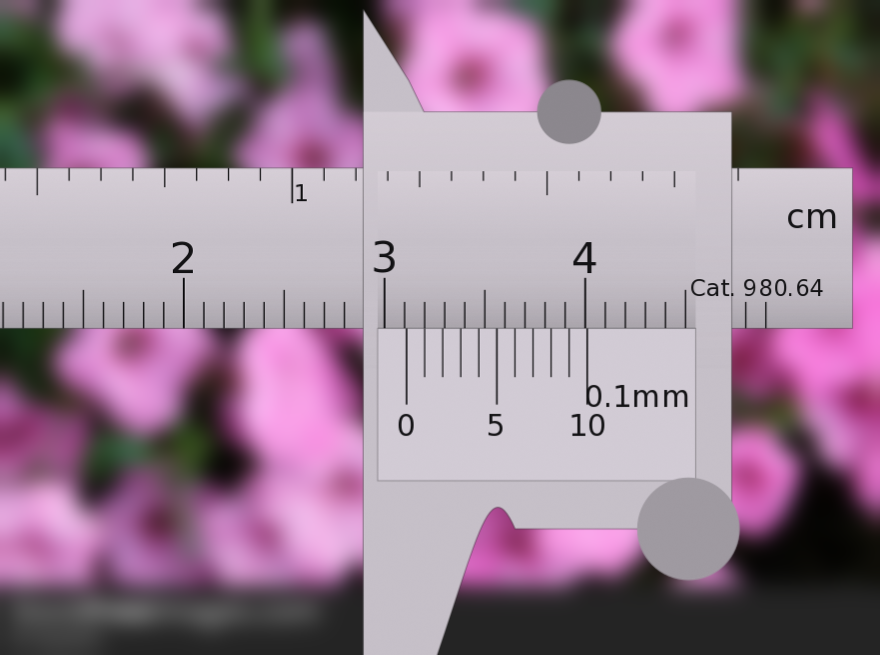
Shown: value=31.1 unit=mm
